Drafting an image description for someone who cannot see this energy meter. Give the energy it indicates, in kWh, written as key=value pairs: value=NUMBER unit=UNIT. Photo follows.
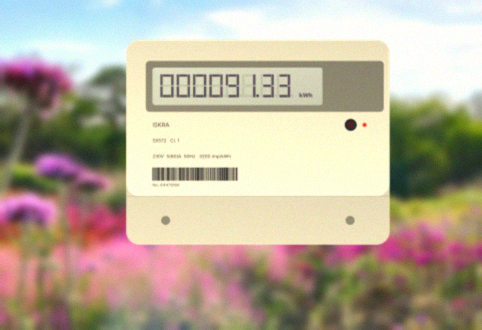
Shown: value=91.33 unit=kWh
